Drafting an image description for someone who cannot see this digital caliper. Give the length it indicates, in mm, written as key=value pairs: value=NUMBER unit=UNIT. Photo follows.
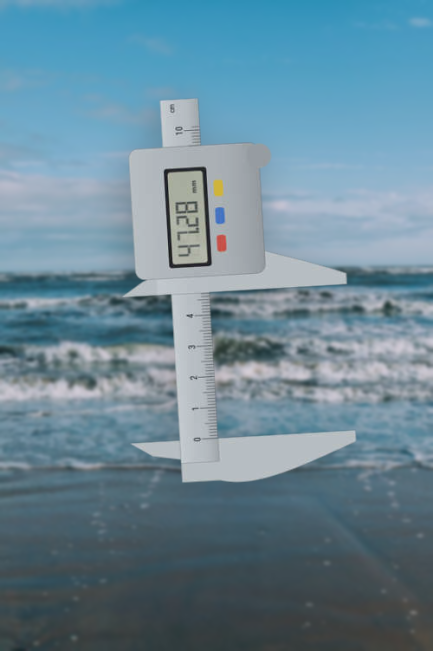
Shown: value=47.28 unit=mm
